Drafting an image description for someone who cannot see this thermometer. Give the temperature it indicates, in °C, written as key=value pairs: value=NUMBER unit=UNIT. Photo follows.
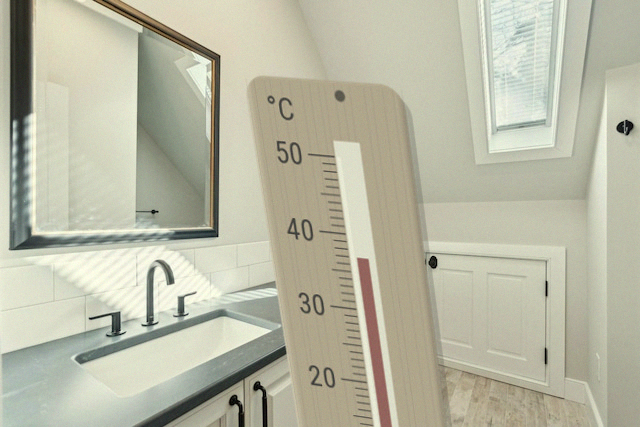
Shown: value=37 unit=°C
